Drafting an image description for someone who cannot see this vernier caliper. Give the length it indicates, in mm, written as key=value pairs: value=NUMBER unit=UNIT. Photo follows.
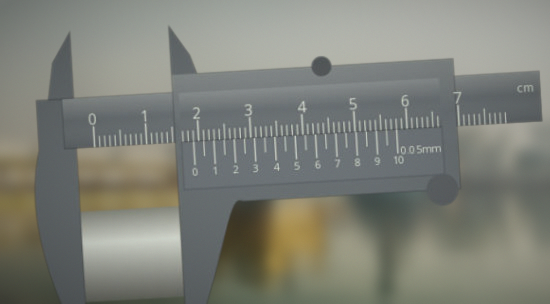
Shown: value=19.0 unit=mm
